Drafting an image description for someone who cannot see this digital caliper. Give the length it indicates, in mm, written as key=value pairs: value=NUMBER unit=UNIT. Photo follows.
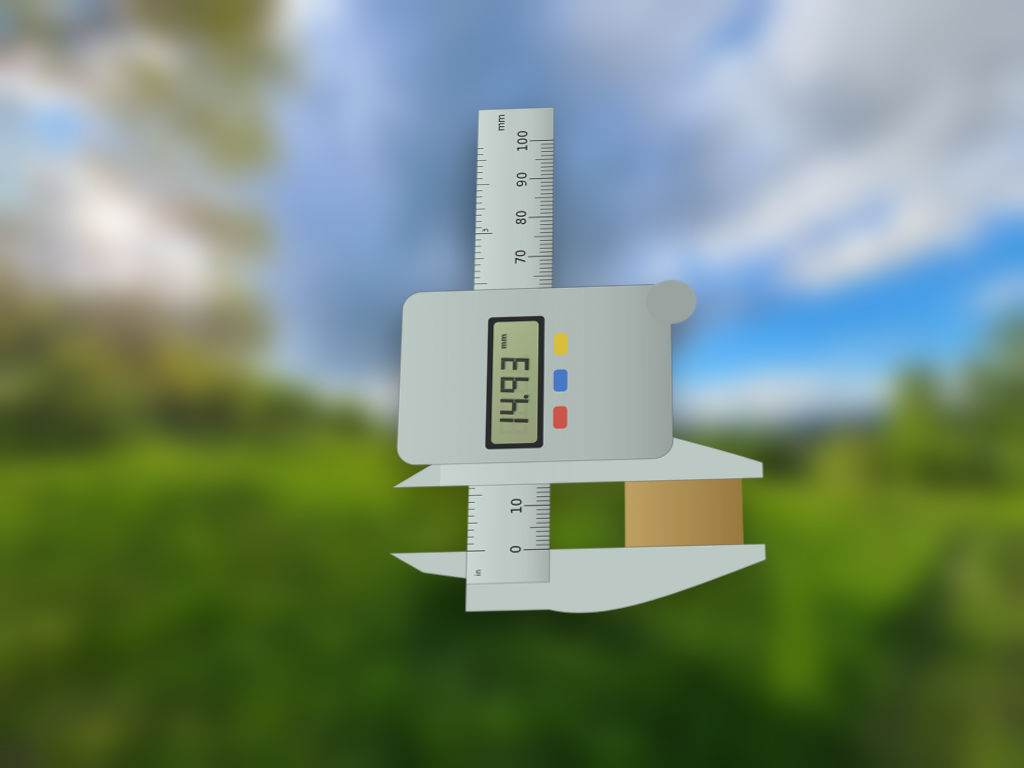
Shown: value=14.93 unit=mm
